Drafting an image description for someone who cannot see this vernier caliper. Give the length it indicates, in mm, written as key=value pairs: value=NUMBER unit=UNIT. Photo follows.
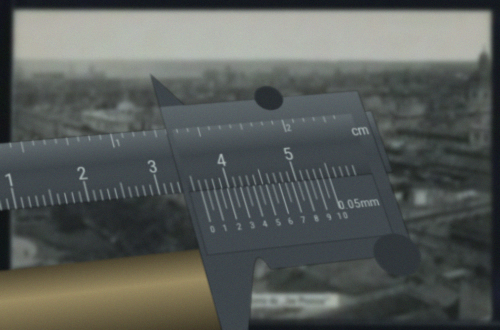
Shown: value=36.0 unit=mm
